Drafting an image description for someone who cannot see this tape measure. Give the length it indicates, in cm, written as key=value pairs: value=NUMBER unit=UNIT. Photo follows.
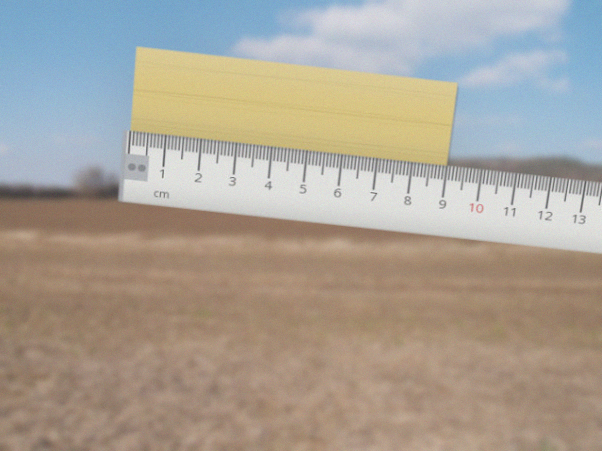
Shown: value=9 unit=cm
